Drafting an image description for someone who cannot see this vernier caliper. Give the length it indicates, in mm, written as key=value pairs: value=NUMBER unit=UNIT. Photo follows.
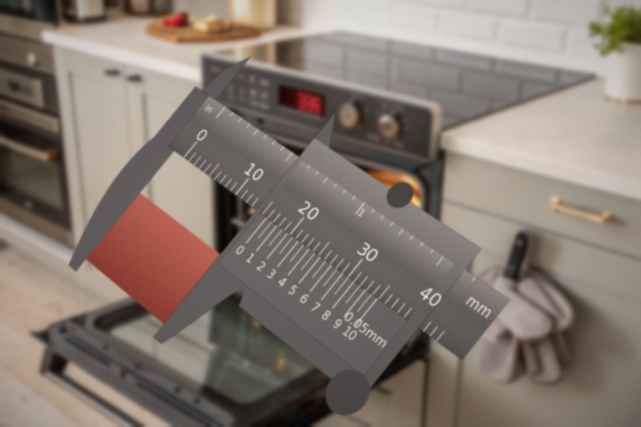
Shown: value=15.8 unit=mm
